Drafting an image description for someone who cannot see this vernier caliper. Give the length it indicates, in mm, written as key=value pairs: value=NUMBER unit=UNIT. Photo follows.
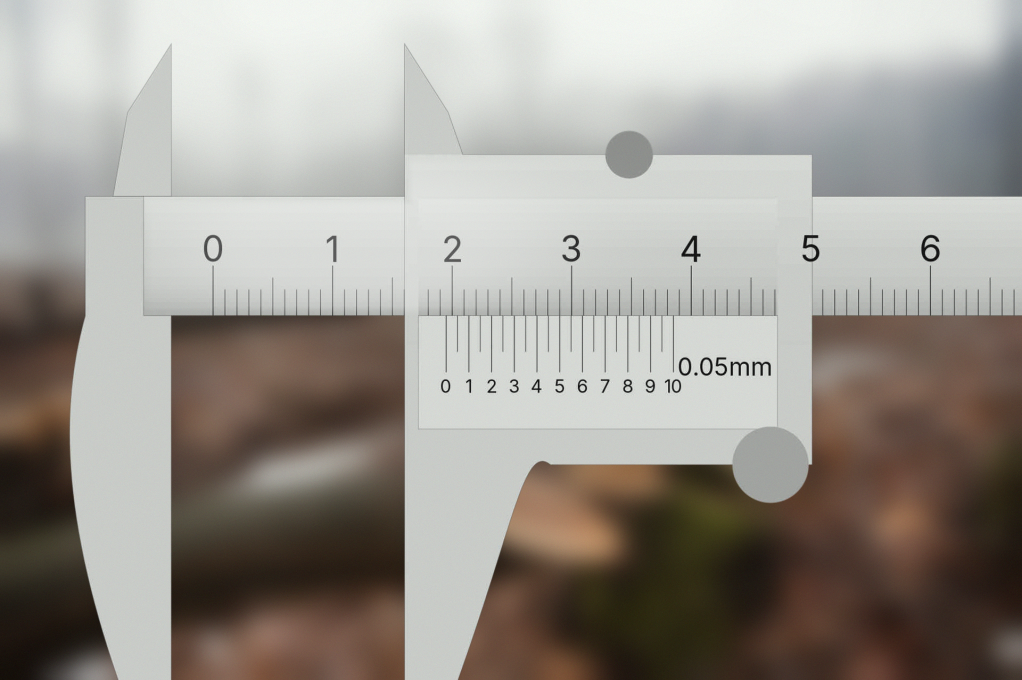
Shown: value=19.5 unit=mm
